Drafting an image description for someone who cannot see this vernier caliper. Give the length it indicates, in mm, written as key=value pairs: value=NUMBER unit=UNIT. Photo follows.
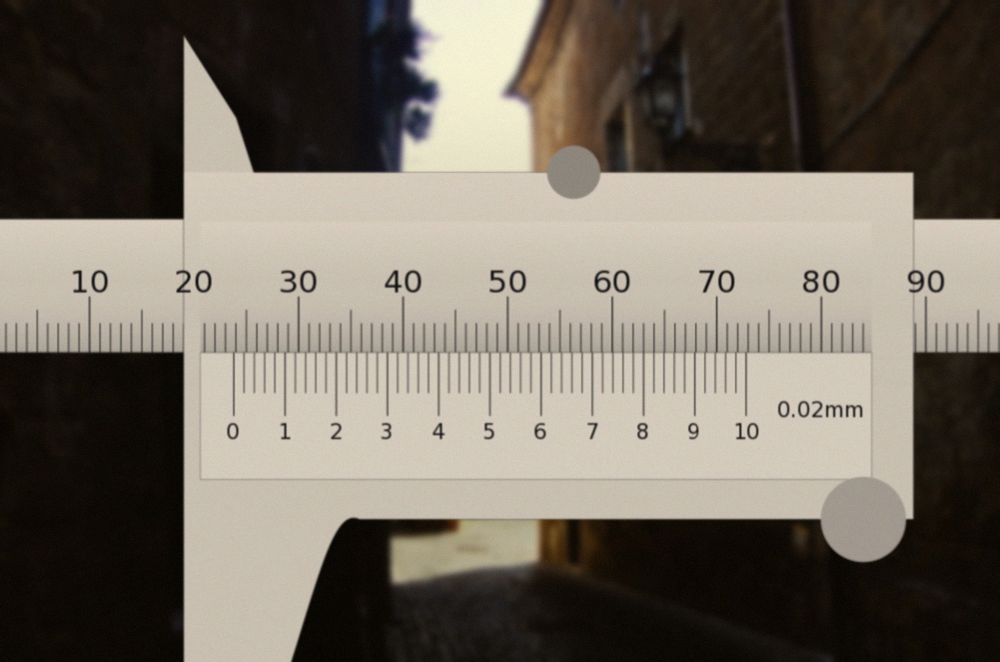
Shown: value=23.8 unit=mm
